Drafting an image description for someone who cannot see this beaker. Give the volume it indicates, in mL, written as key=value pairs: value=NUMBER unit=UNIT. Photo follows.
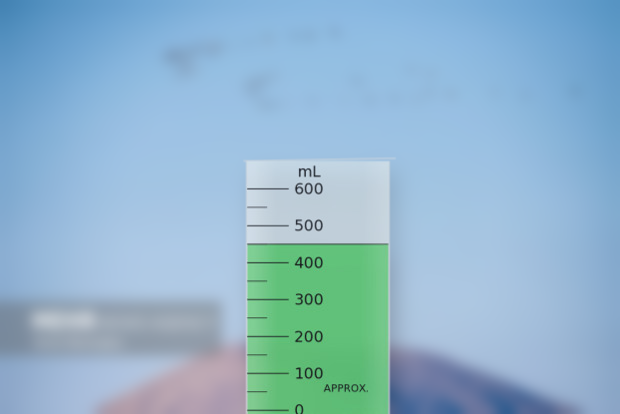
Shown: value=450 unit=mL
